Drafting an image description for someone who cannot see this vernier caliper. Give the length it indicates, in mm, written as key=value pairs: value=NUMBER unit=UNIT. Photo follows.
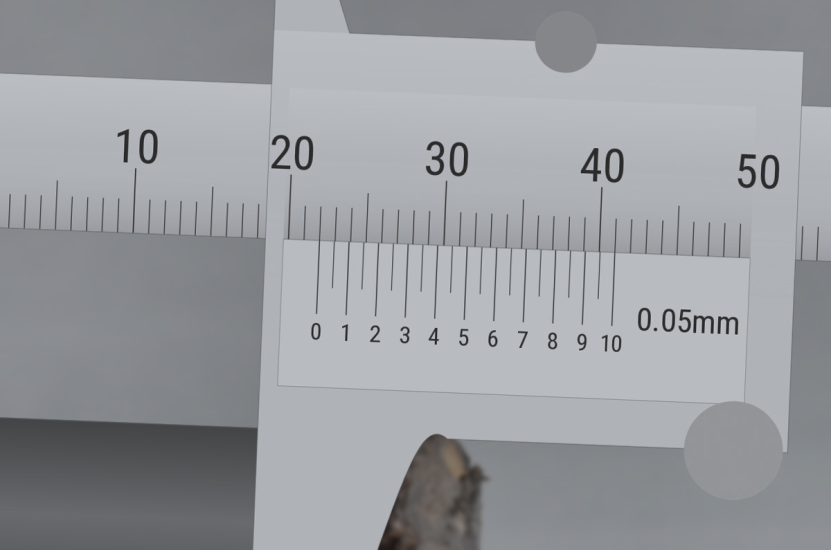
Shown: value=22.0 unit=mm
